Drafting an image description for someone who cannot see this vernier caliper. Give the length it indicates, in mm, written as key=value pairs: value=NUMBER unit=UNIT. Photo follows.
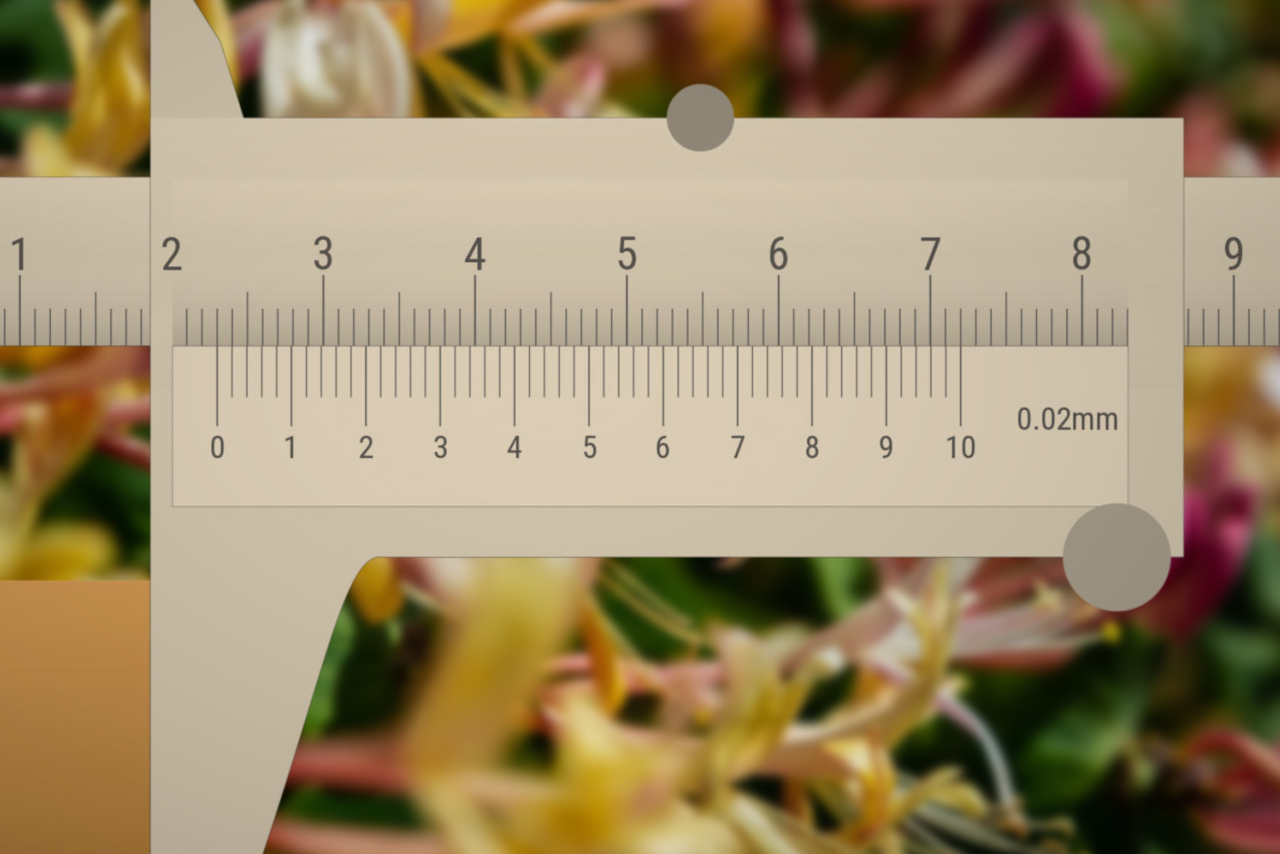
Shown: value=23.0 unit=mm
